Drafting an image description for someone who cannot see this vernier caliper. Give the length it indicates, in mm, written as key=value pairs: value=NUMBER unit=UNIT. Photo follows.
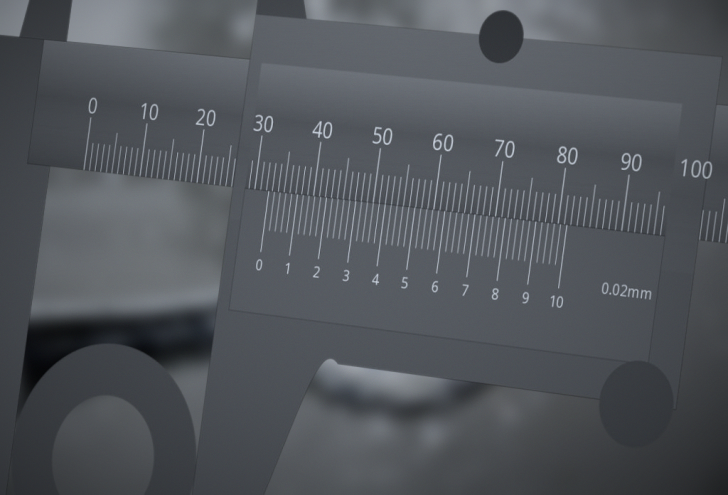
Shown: value=32.4 unit=mm
